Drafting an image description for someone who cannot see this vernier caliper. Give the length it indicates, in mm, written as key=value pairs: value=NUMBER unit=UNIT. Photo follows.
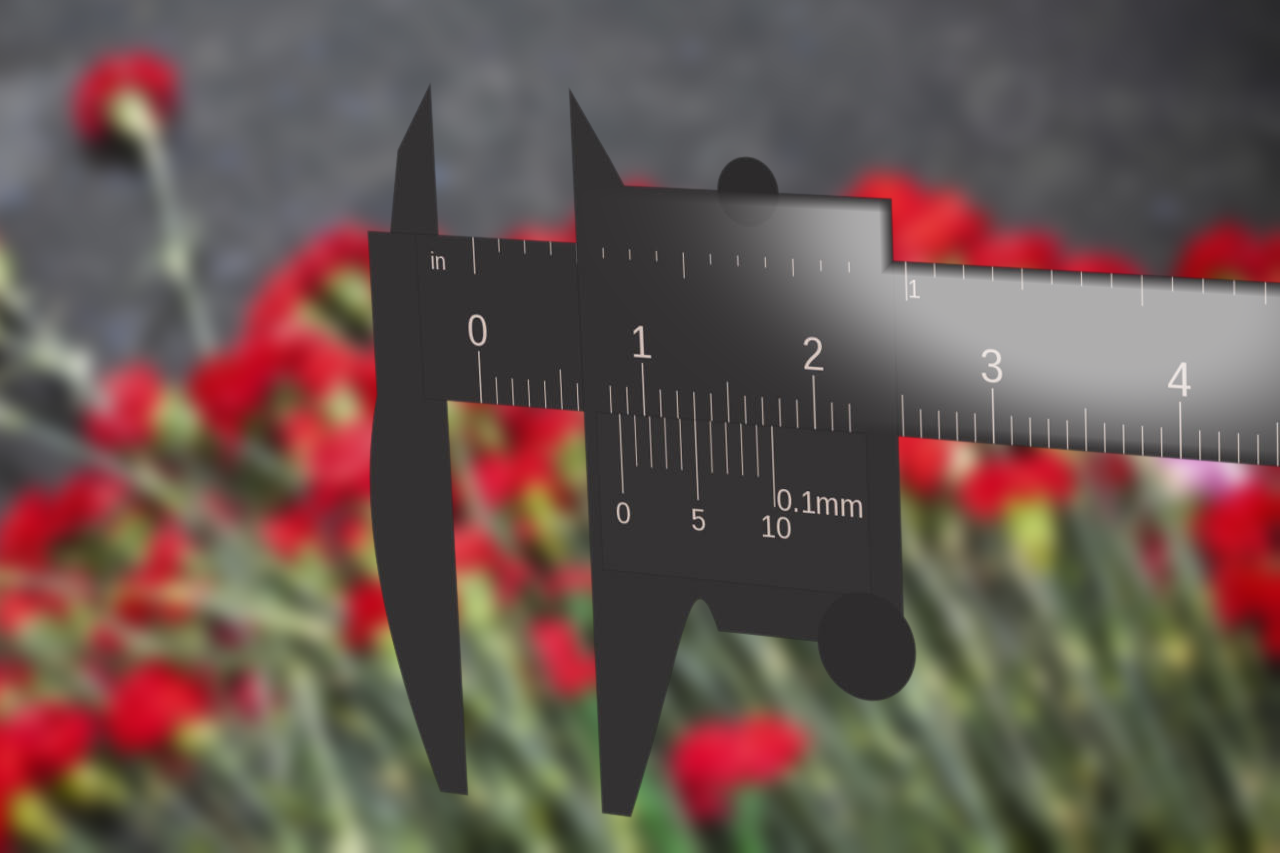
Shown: value=8.5 unit=mm
